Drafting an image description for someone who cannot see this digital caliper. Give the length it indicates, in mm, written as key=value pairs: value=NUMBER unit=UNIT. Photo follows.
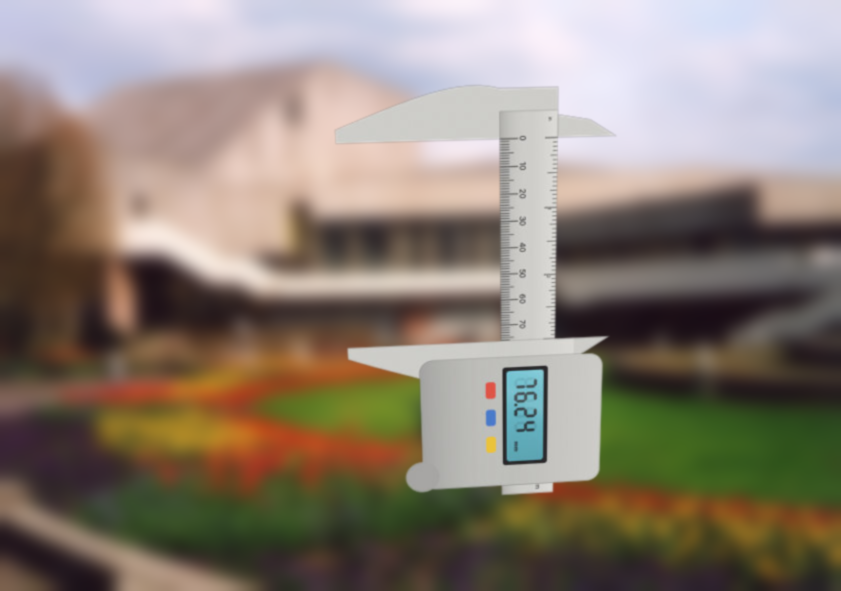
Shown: value=76.24 unit=mm
